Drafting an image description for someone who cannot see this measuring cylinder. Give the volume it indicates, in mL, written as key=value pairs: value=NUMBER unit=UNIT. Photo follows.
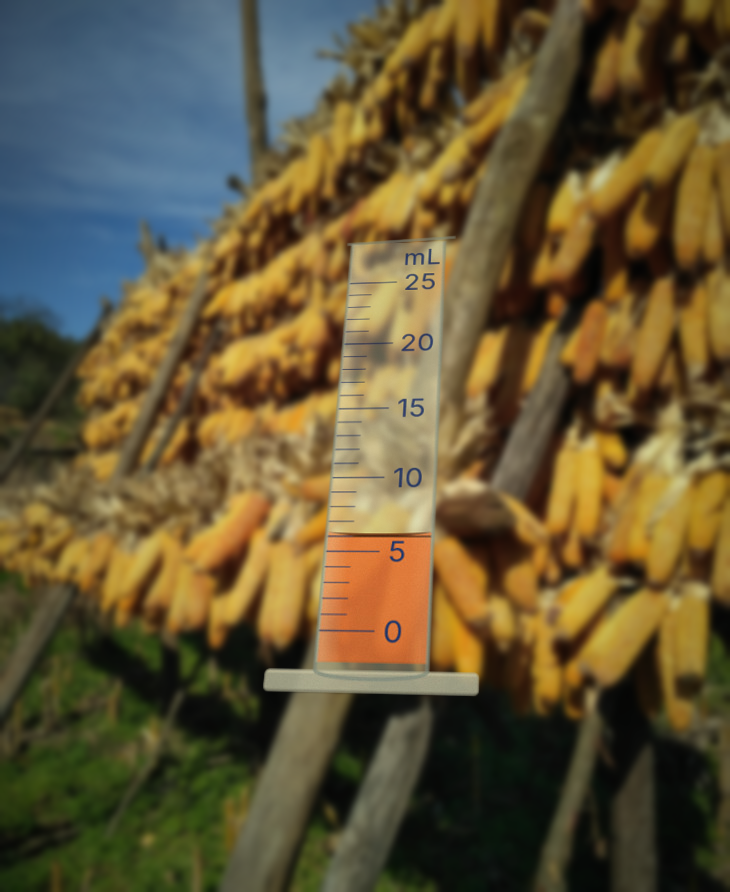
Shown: value=6 unit=mL
